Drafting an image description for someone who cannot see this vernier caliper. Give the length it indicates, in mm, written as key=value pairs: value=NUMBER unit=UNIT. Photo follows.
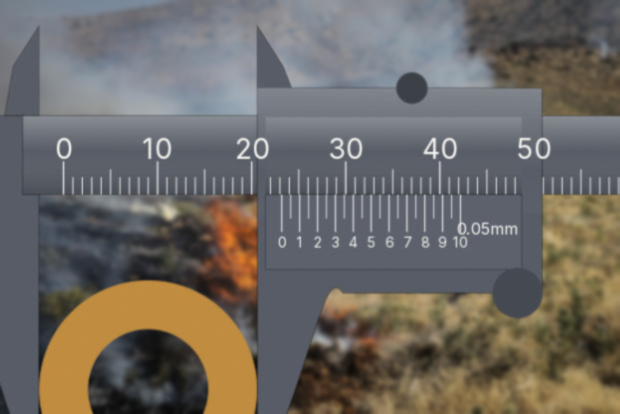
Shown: value=23.2 unit=mm
